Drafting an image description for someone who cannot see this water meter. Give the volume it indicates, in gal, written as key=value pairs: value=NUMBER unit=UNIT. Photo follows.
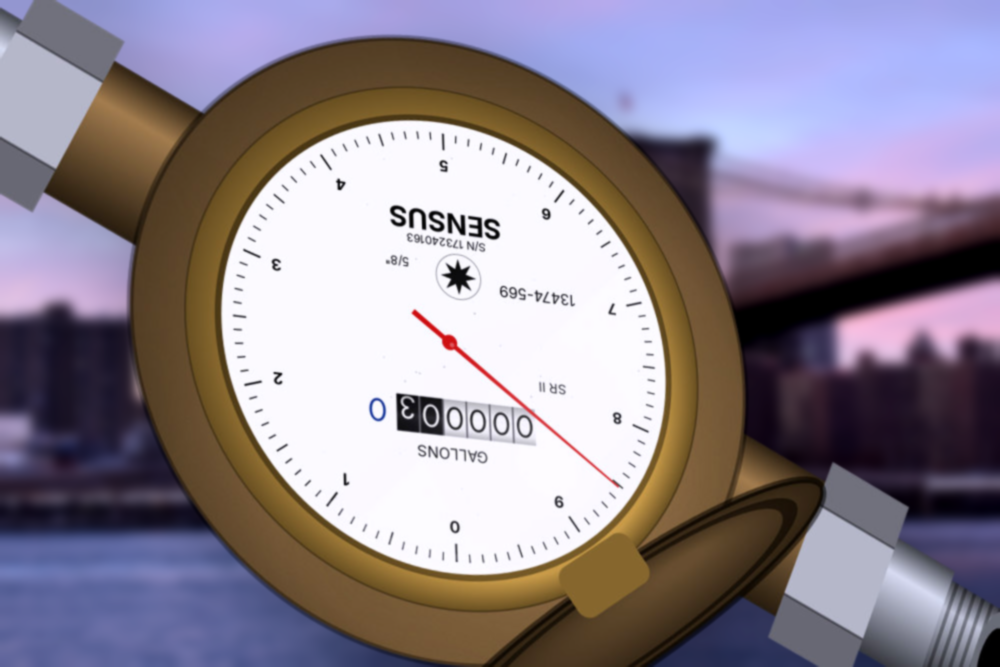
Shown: value=28.5 unit=gal
